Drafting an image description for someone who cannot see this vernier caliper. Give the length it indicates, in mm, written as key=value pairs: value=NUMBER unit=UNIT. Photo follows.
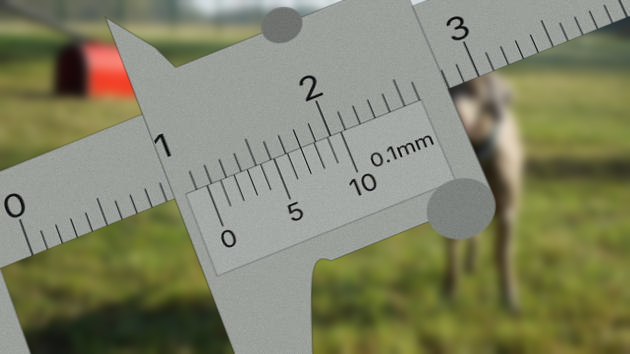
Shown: value=11.7 unit=mm
